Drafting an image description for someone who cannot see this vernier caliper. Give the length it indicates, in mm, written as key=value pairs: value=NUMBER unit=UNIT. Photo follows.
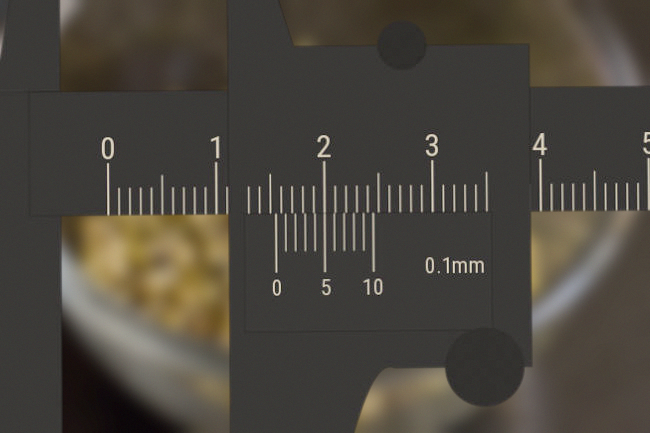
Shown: value=15.5 unit=mm
